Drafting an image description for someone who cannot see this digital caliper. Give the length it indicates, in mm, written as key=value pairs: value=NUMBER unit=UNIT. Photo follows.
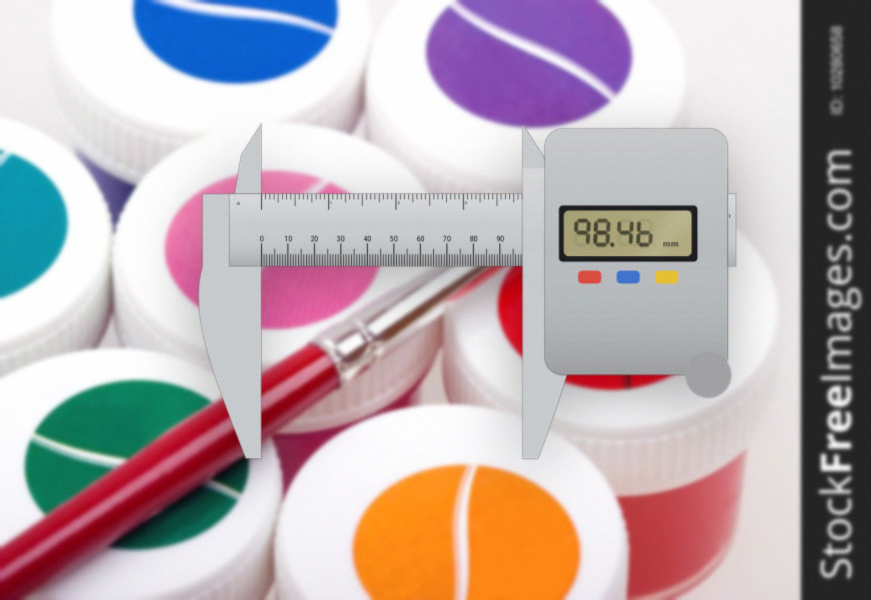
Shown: value=98.46 unit=mm
